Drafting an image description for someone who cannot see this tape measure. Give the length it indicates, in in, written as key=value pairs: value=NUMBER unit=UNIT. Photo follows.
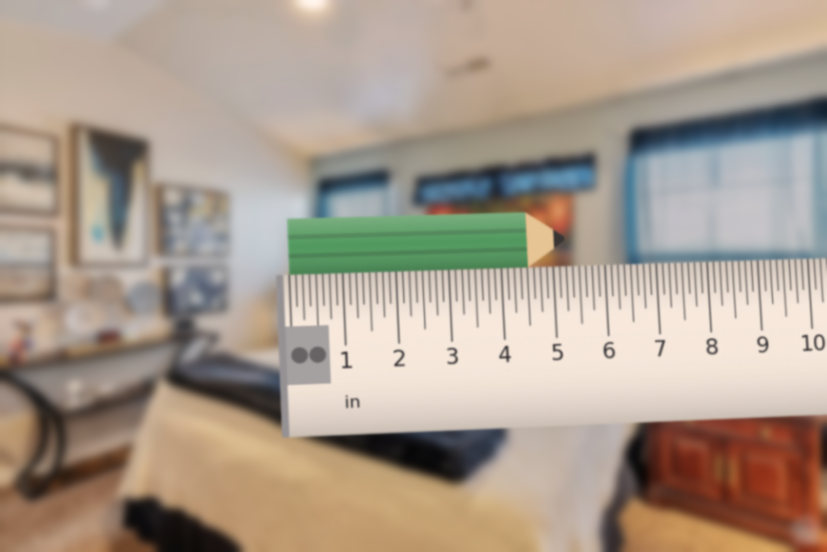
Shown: value=5.25 unit=in
